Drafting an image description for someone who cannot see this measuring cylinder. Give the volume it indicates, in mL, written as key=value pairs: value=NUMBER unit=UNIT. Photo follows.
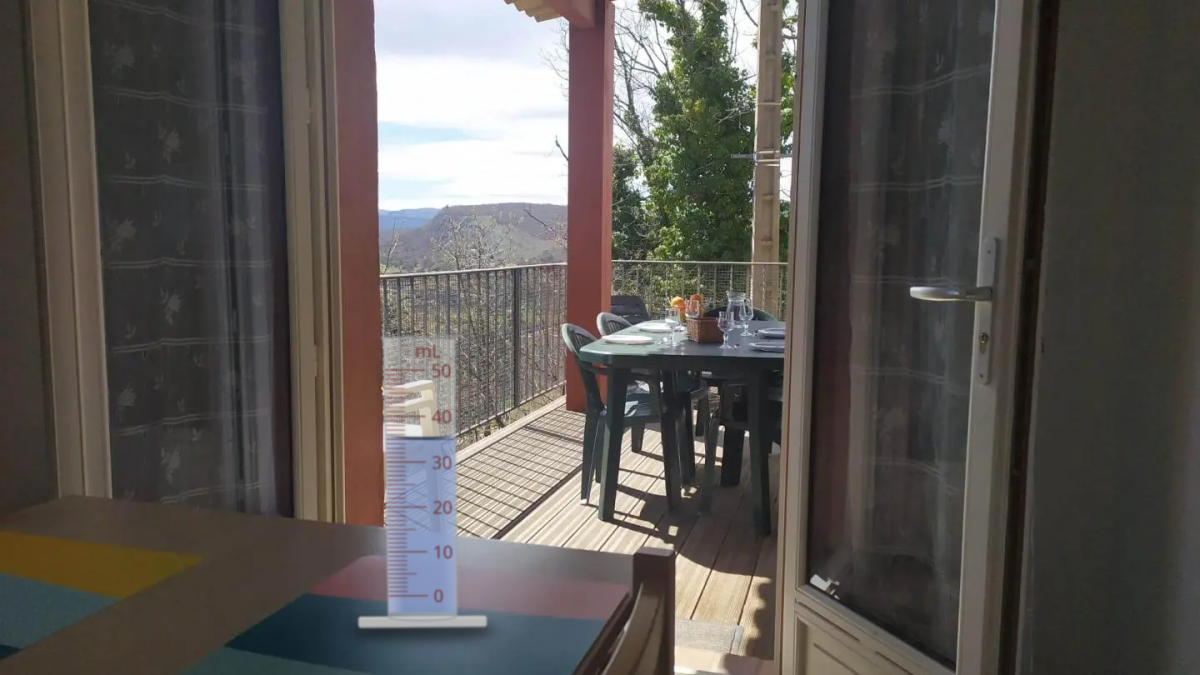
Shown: value=35 unit=mL
